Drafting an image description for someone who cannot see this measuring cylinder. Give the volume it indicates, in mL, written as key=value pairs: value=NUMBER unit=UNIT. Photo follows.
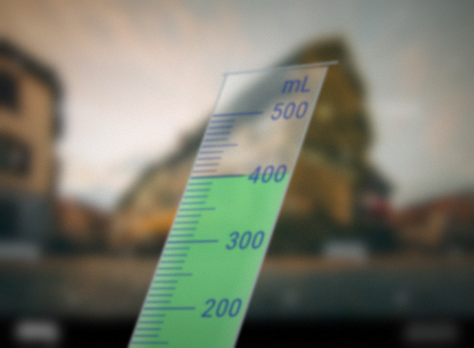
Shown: value=400 unit=mL
